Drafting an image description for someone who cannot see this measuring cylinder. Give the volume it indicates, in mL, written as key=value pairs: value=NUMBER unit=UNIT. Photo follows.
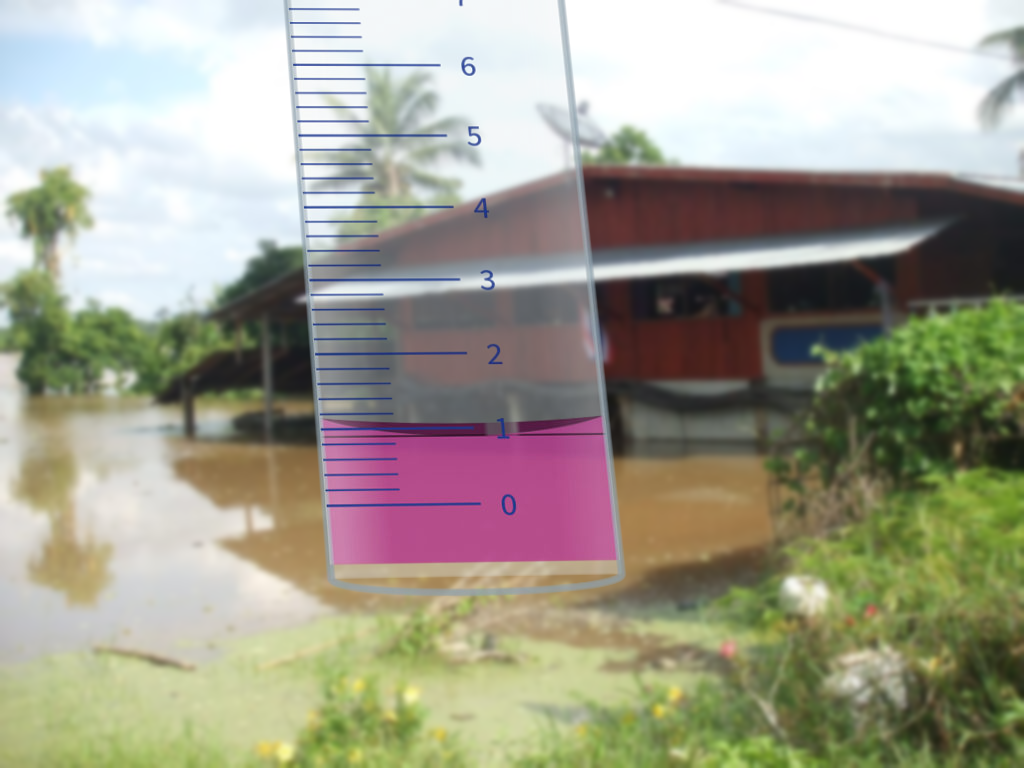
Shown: value=0.9 unit=mL
